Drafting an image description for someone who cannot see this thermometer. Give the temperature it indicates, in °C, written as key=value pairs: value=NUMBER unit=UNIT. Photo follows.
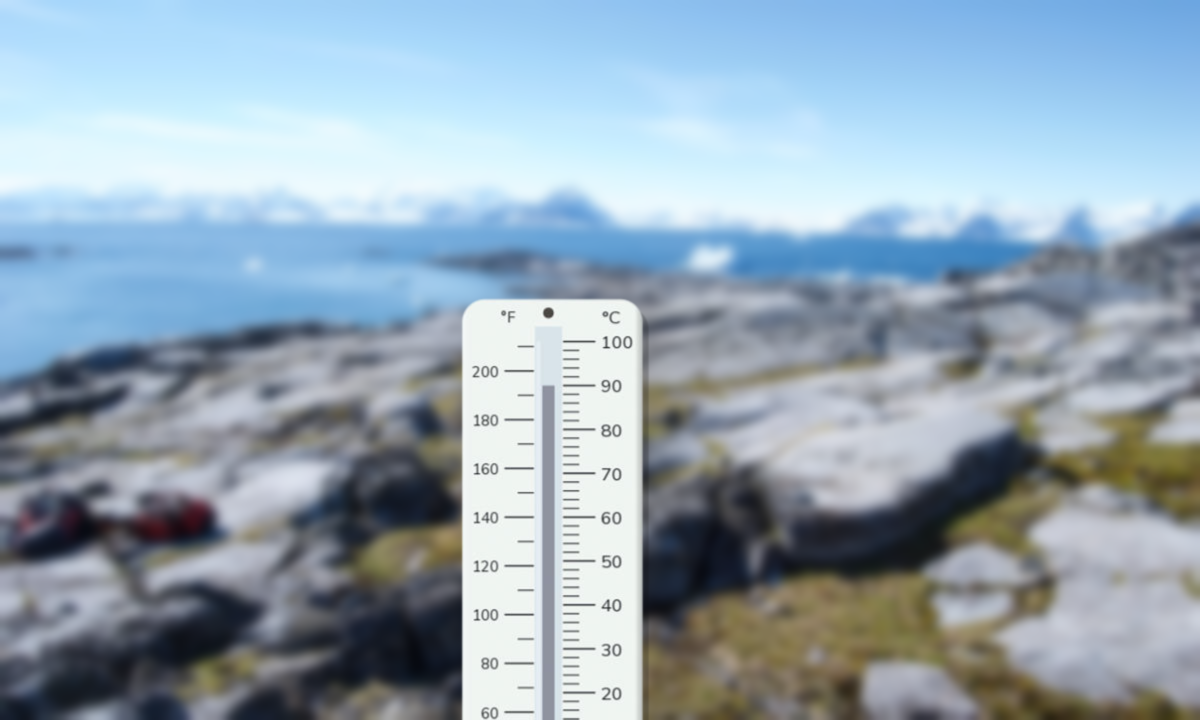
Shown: value=90 unit=°C
